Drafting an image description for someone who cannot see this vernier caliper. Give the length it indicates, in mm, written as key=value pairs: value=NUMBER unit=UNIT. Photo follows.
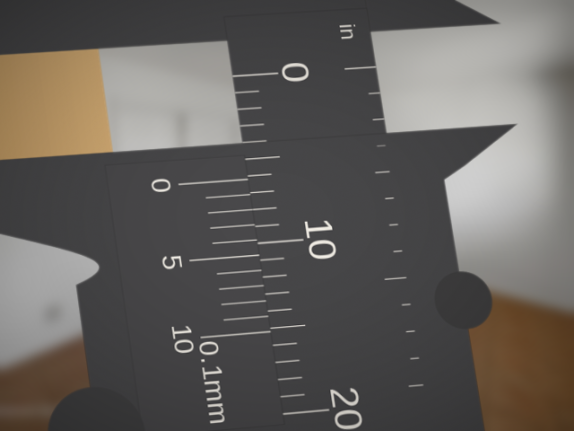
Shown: value=6.2 unit=mm
